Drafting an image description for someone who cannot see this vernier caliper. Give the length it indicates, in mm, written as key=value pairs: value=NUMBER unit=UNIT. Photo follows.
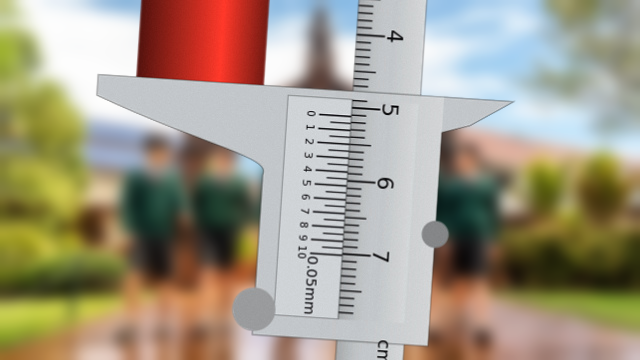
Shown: value=51.2 unit=mm
